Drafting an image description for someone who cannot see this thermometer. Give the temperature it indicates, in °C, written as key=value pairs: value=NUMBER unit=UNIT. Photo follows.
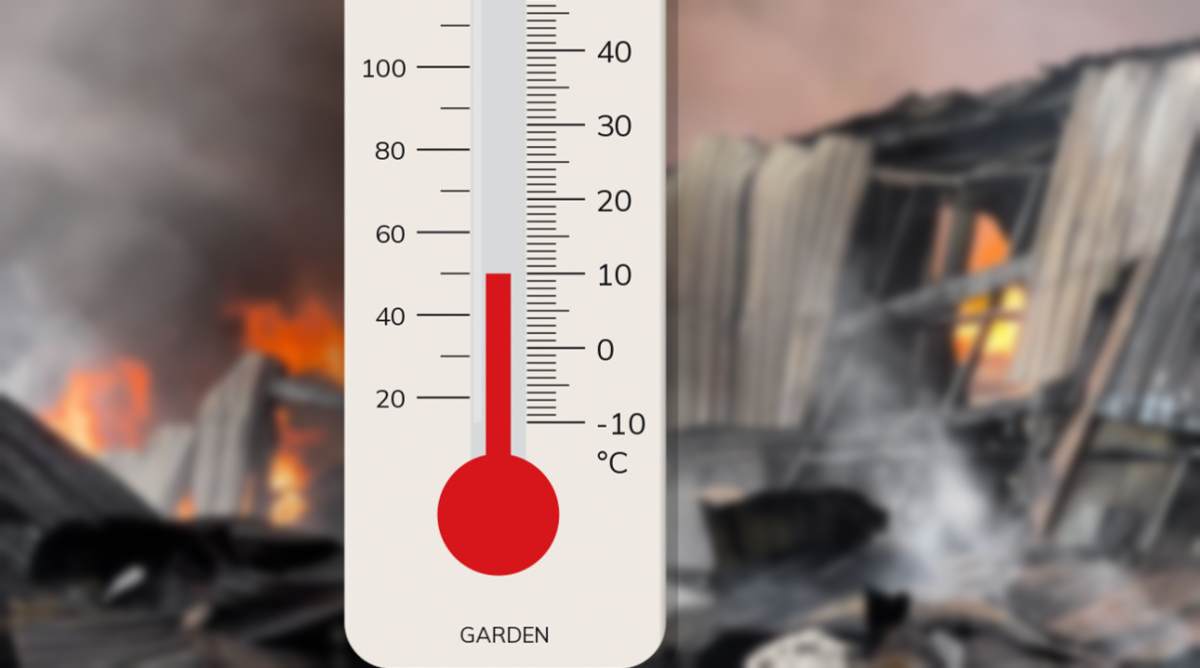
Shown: value=10 unit=°C
